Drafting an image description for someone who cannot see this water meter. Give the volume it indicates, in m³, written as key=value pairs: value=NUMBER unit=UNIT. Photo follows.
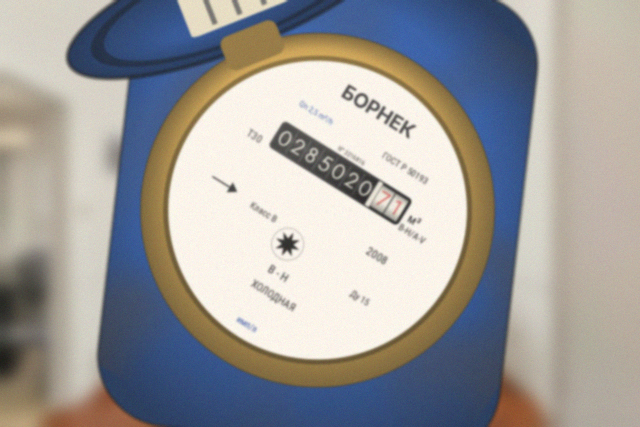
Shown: value=285020.71 unit=m³
